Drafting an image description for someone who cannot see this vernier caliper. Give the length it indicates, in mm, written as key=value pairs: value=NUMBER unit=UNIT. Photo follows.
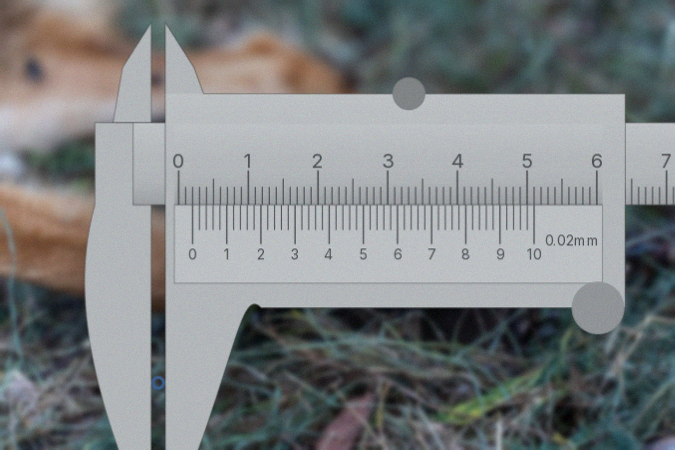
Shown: value=2.0 unit=mm
